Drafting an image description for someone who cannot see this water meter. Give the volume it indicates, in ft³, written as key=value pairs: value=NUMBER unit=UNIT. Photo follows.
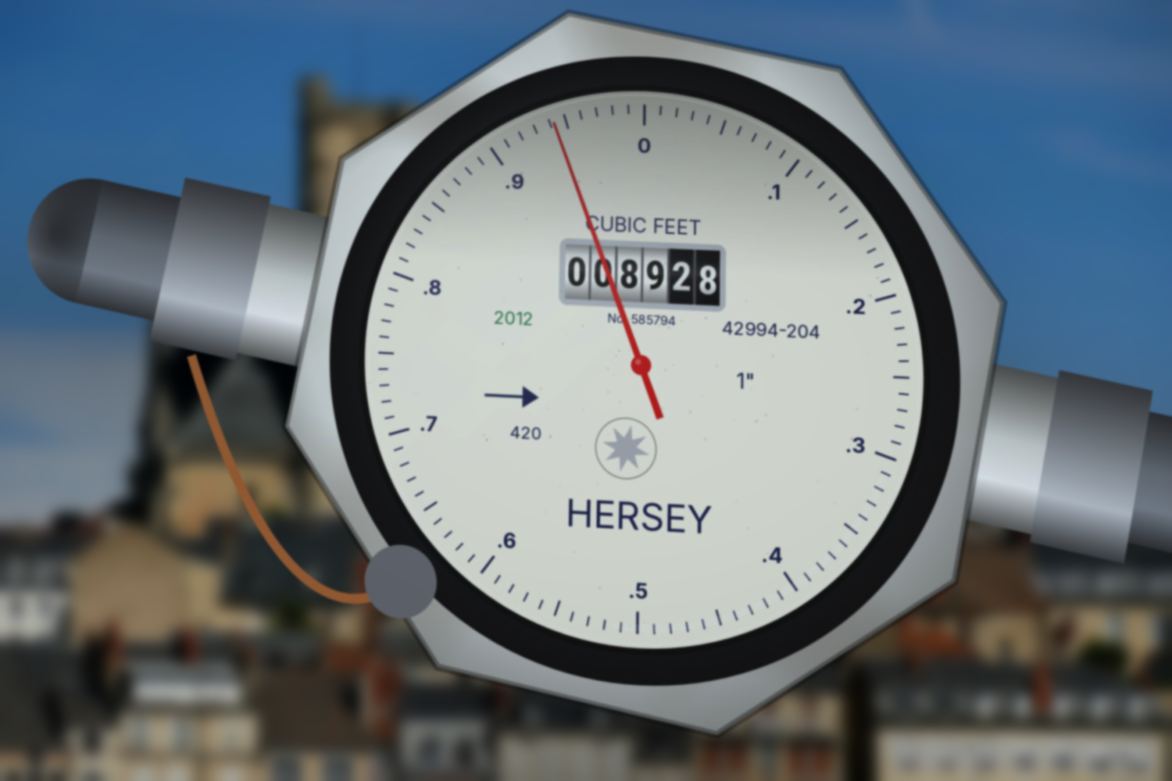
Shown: value=8927.94 unit=ft³
